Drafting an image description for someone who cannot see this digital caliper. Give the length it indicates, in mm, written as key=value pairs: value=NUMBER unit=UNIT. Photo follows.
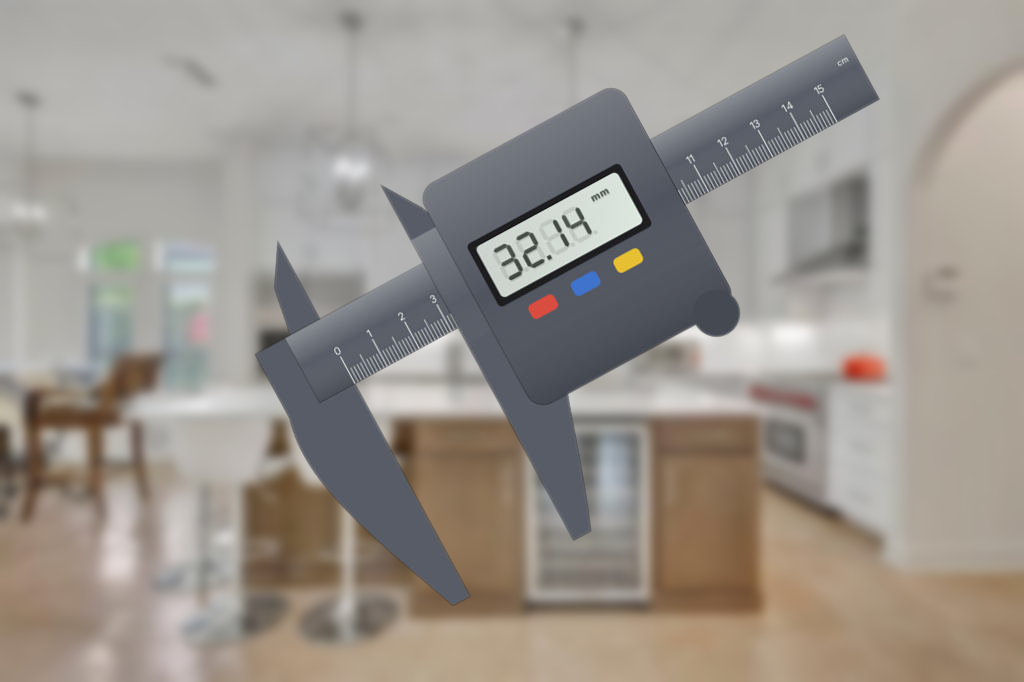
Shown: value=32.14 unit=mm
